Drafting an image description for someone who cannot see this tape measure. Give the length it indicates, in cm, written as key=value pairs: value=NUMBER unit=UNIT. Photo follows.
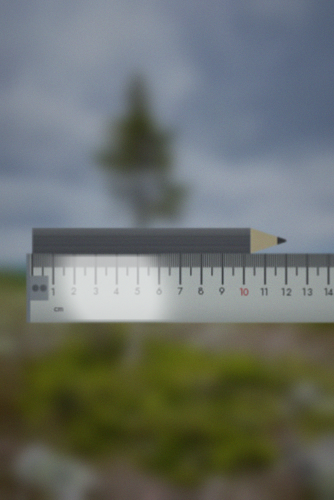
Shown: value=12 unit=cm
